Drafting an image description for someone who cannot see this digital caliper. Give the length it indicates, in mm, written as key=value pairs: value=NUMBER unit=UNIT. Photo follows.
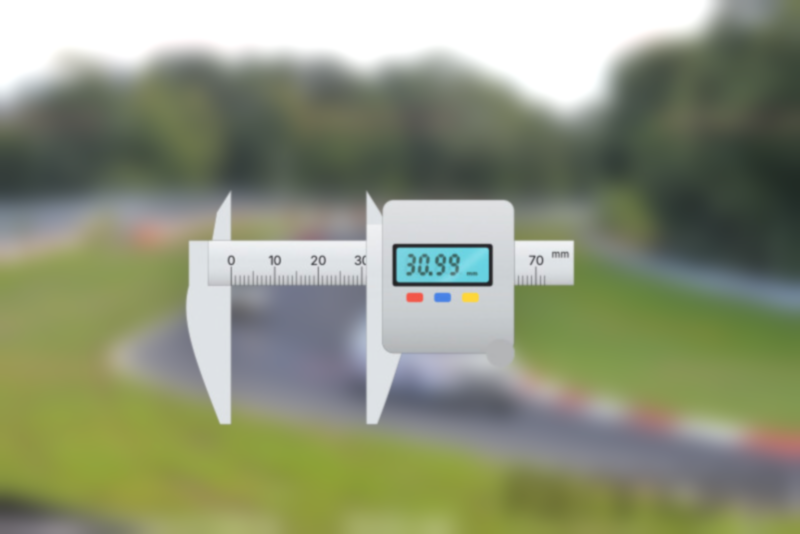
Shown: value=30.99 unit=mm
